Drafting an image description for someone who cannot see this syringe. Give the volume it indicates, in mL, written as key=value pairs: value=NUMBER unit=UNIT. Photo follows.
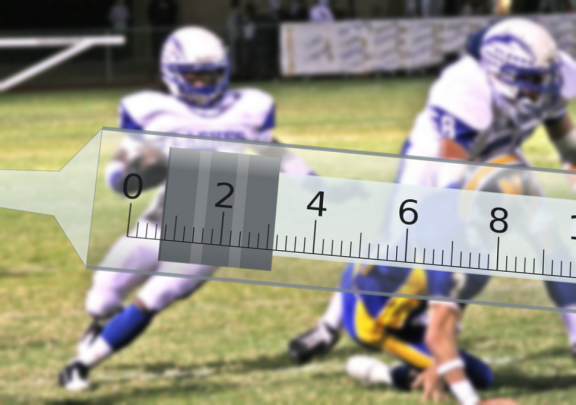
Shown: value=0.7 unit=mL
